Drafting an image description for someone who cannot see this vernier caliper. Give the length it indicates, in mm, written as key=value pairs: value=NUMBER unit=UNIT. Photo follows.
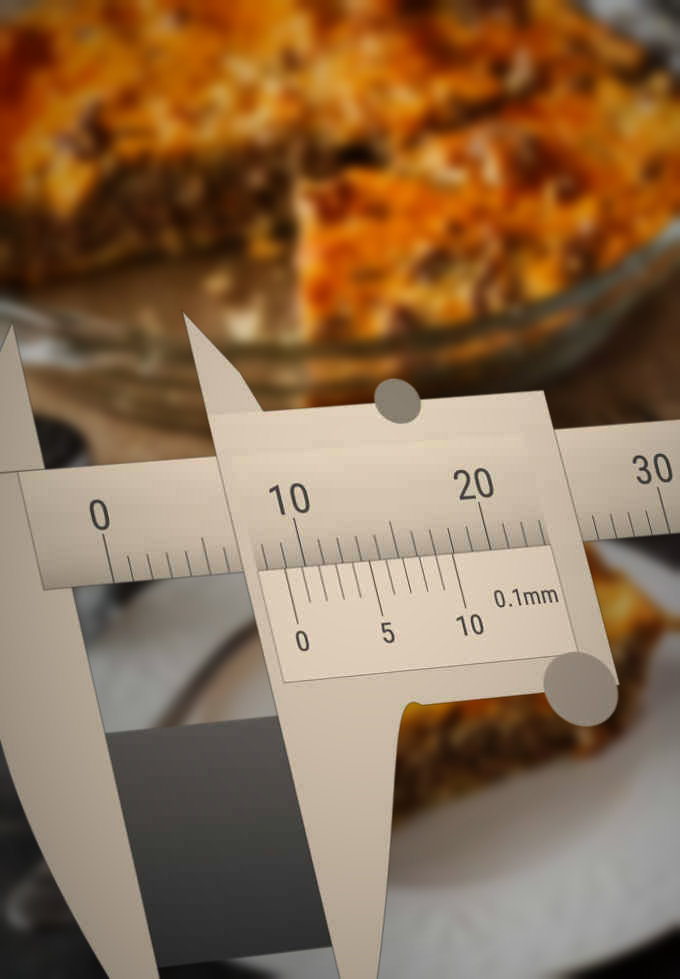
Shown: value=8.9 unit=mm
